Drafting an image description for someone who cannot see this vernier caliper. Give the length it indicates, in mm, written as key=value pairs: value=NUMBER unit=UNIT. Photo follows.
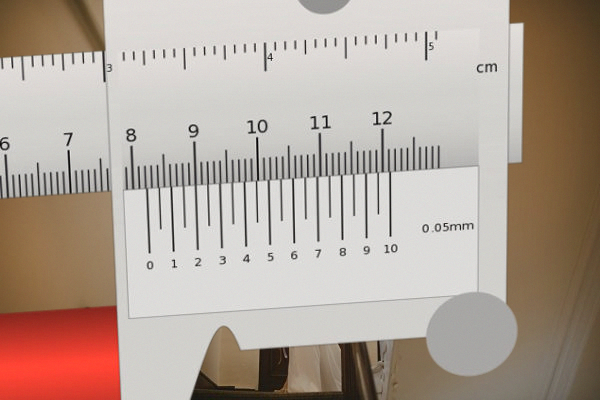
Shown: value=82.2 unit=mm
